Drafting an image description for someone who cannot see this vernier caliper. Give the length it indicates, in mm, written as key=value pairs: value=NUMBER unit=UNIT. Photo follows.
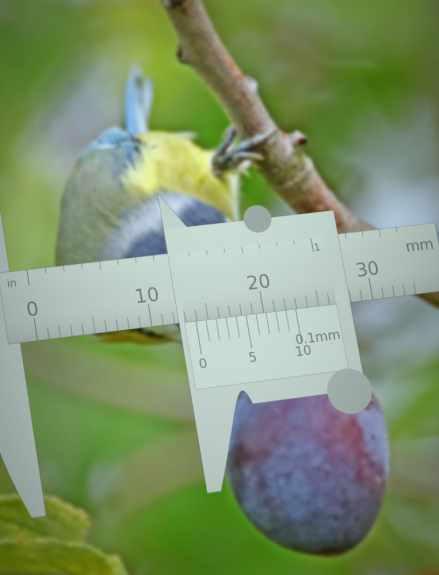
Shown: value=13.9 unit=mm
